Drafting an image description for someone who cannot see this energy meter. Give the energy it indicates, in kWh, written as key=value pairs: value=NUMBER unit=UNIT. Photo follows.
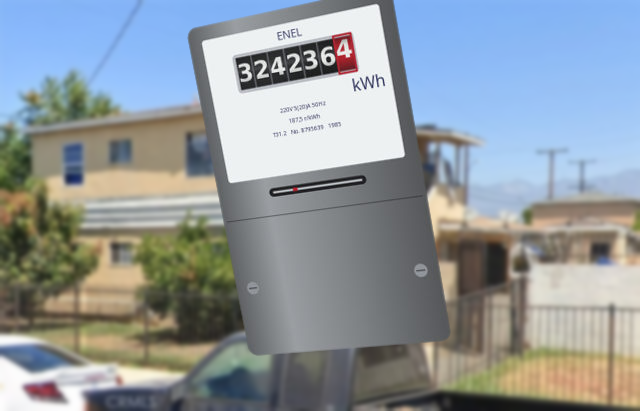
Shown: value=324236.4 unit=kWh
